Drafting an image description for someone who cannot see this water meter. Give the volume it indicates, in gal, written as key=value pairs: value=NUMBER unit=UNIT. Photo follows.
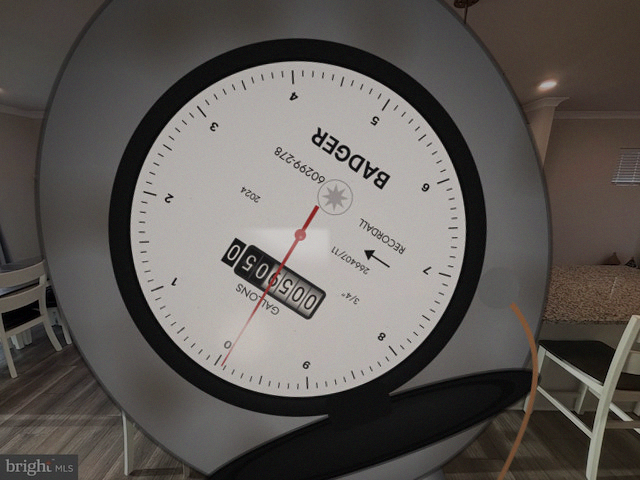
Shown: value=59049.9 unit=gal
